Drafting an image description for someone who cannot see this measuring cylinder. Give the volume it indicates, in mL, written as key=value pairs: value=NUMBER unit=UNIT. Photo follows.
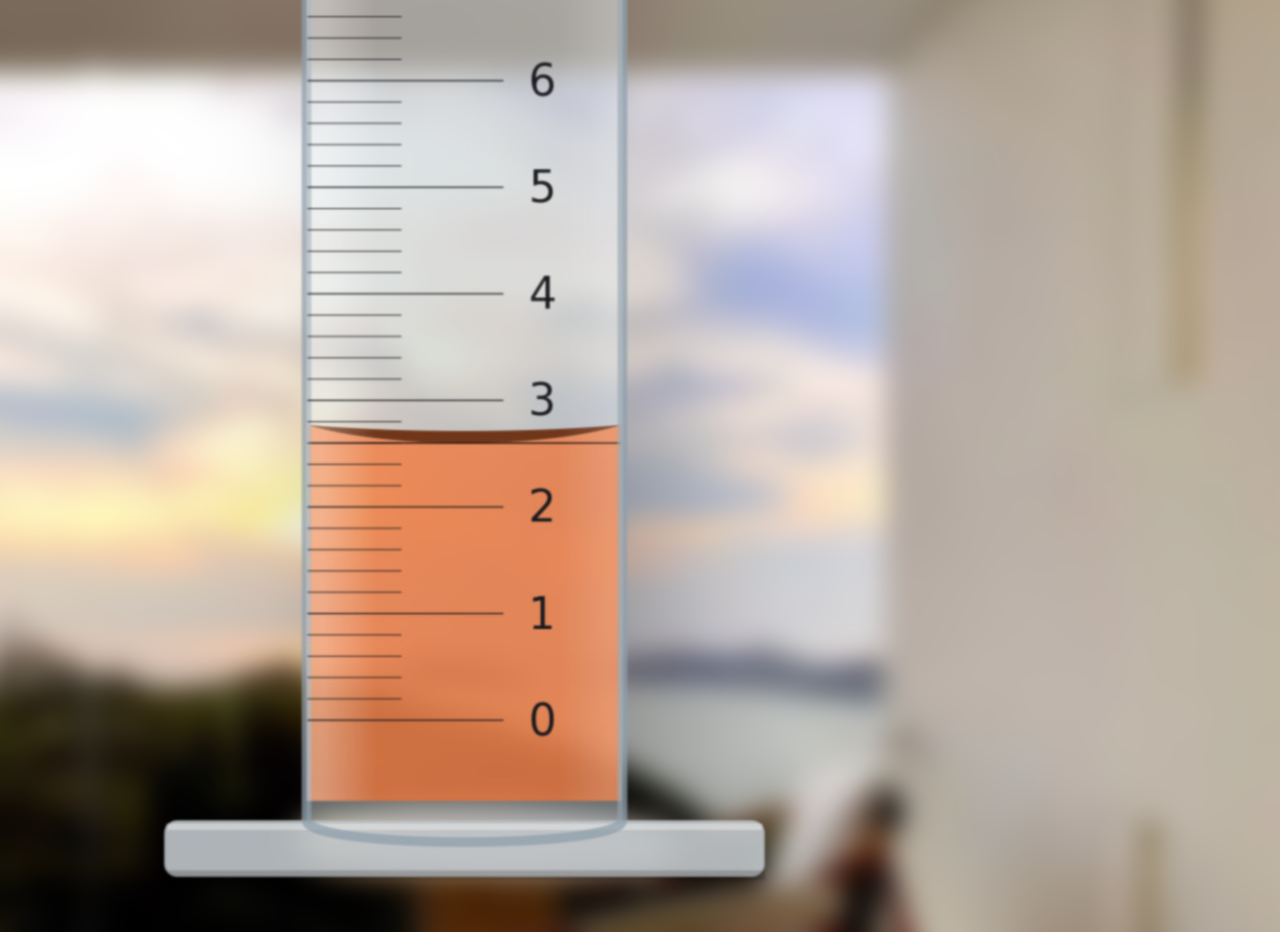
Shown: value=2.6 unit=mL
